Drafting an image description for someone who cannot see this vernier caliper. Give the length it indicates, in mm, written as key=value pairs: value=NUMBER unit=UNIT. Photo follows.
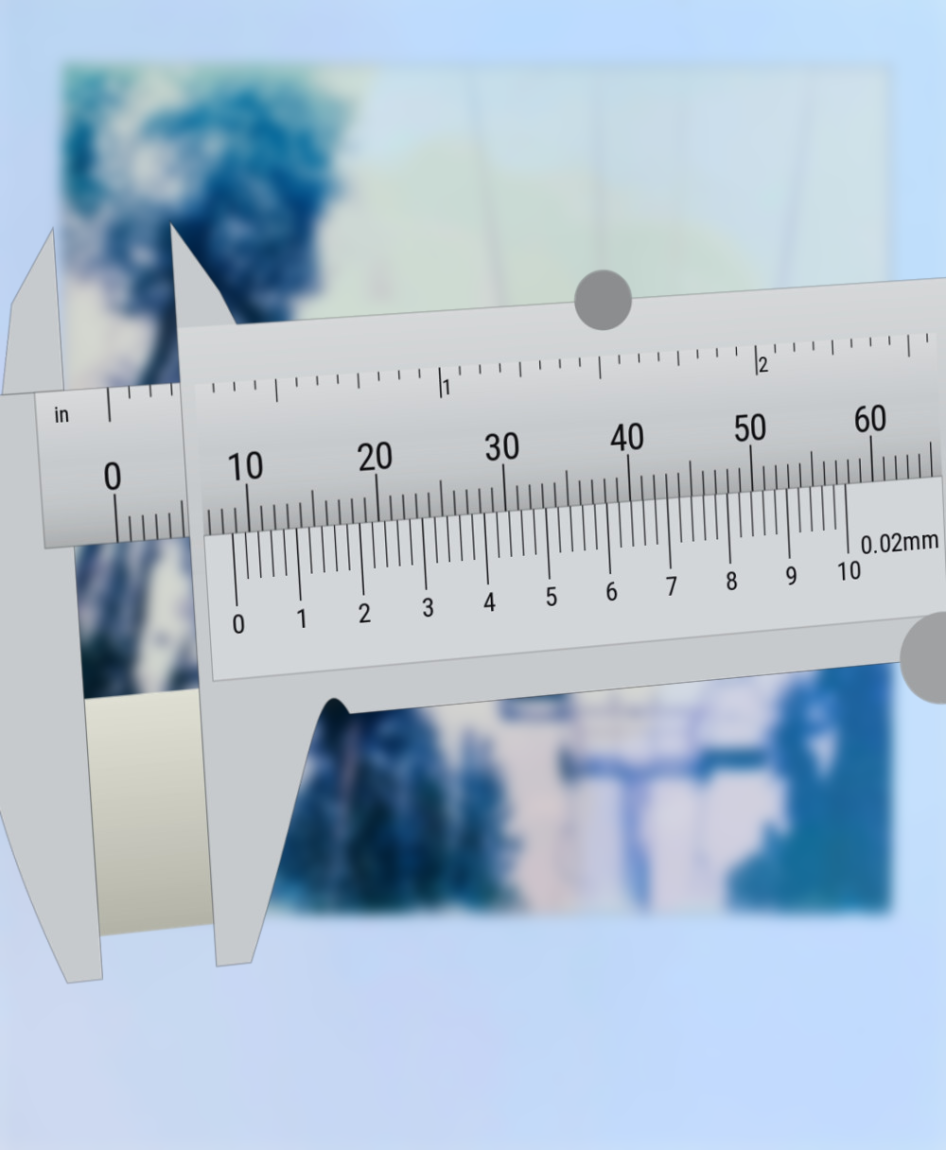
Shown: value=8.7 unit=mm
